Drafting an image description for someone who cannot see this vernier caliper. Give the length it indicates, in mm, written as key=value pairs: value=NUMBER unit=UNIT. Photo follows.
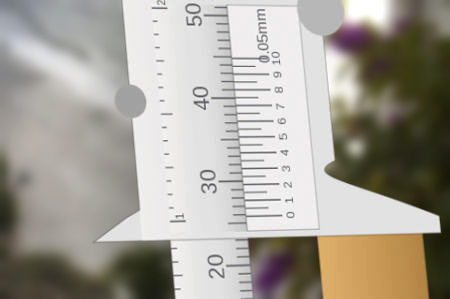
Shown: value=25.8 unit=mm
